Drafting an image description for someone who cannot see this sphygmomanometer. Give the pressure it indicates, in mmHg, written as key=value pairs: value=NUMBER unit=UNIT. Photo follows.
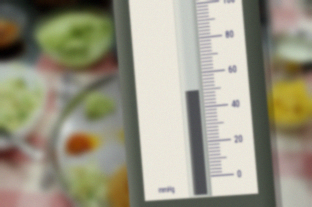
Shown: value=50 unit=mmHg
